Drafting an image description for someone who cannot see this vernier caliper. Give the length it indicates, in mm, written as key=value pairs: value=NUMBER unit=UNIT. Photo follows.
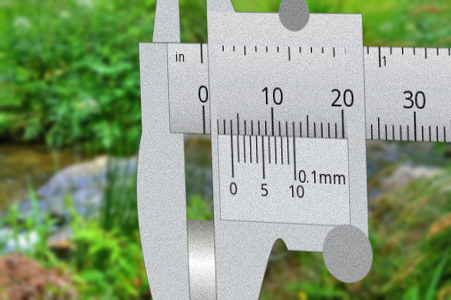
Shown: value=4.0 unit=mm
